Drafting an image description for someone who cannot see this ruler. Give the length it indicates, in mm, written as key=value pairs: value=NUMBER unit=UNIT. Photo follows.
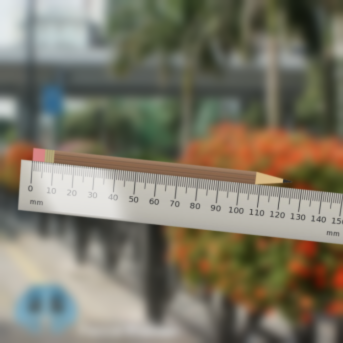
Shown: value=125 unit=mm
